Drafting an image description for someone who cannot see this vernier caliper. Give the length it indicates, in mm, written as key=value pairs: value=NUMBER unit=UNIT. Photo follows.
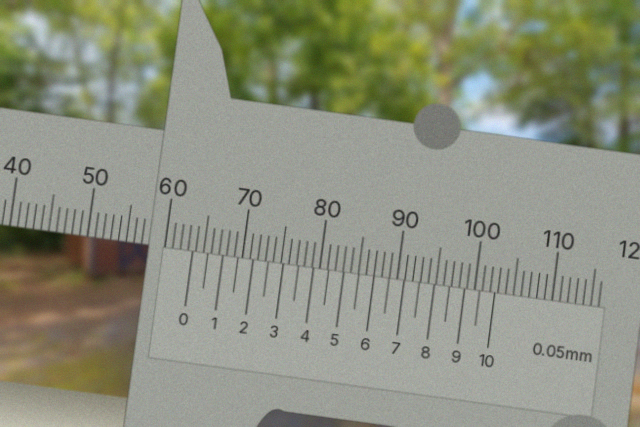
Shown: value=63.6 unit=mm
